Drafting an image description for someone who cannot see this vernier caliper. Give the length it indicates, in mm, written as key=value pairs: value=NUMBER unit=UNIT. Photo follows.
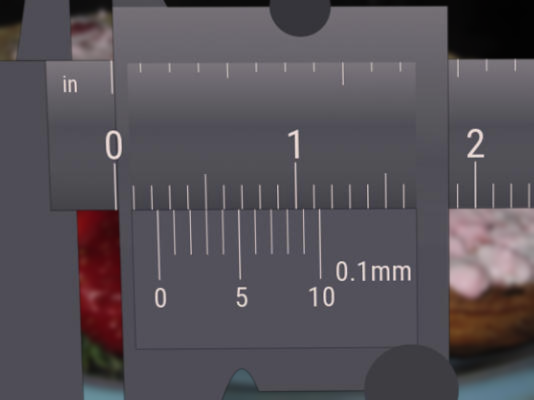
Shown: value=2.3 unit=mm
